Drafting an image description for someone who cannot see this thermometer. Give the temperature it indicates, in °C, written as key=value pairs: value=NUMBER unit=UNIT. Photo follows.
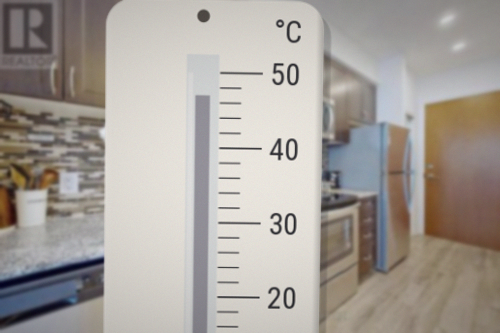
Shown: value=47 unit=°C
